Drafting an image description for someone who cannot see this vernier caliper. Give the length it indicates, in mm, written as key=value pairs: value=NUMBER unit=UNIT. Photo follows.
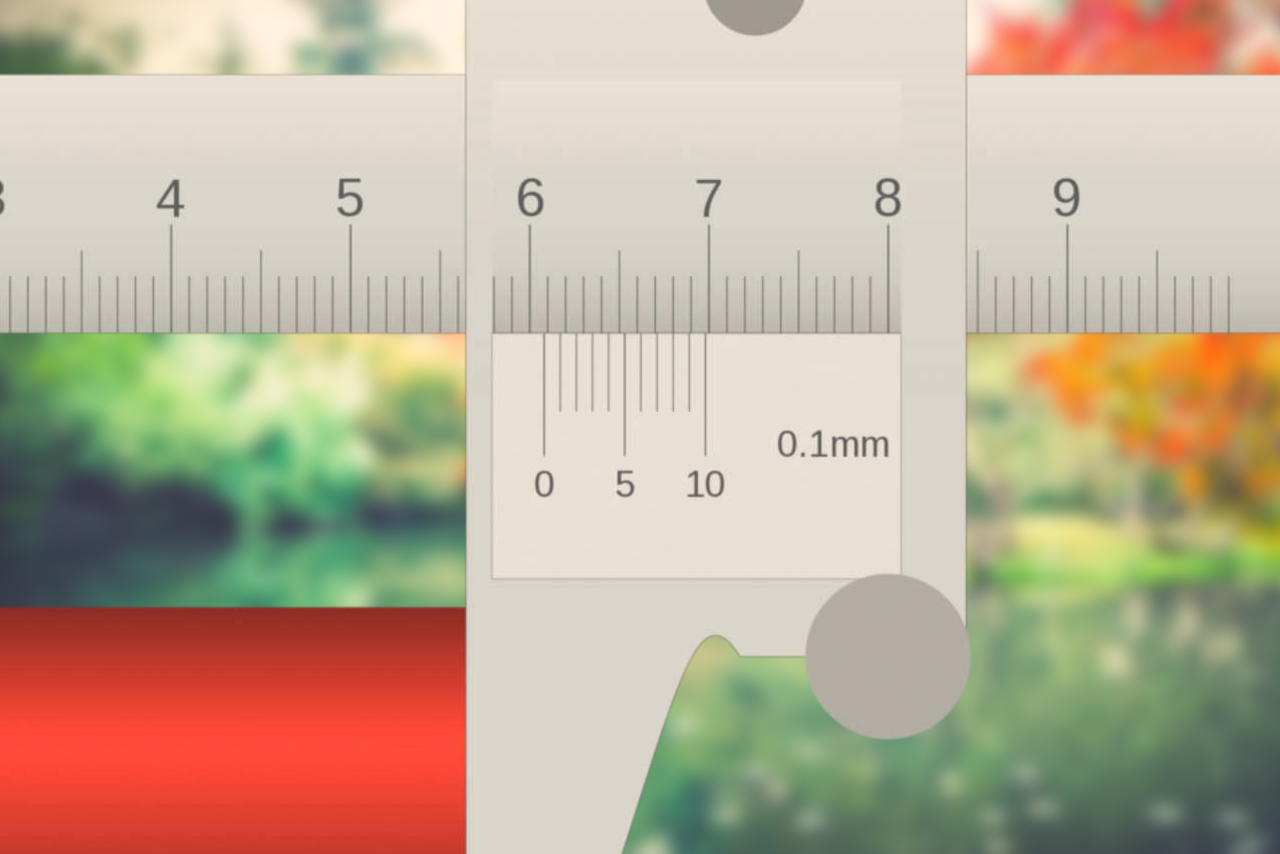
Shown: value=60.8 unit=mm
